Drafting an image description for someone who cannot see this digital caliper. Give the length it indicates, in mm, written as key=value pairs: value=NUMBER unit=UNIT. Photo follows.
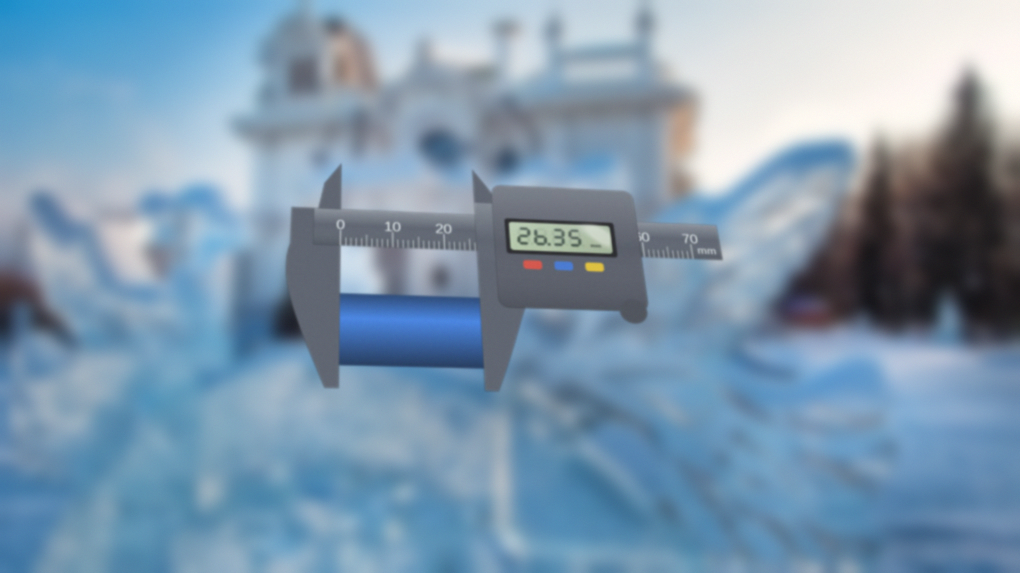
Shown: value=26.35 unit=mm
